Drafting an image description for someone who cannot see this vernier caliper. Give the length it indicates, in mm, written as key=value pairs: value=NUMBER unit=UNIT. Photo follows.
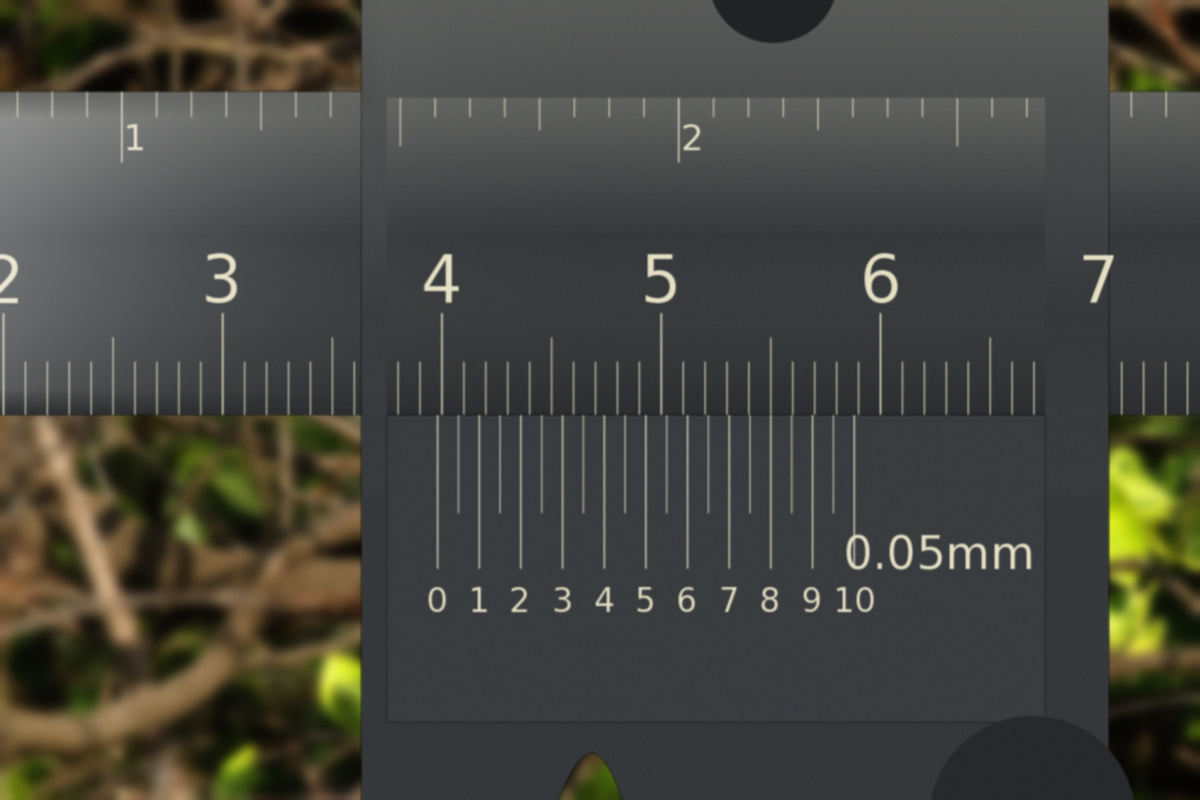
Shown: value=39.8 unit=mm
